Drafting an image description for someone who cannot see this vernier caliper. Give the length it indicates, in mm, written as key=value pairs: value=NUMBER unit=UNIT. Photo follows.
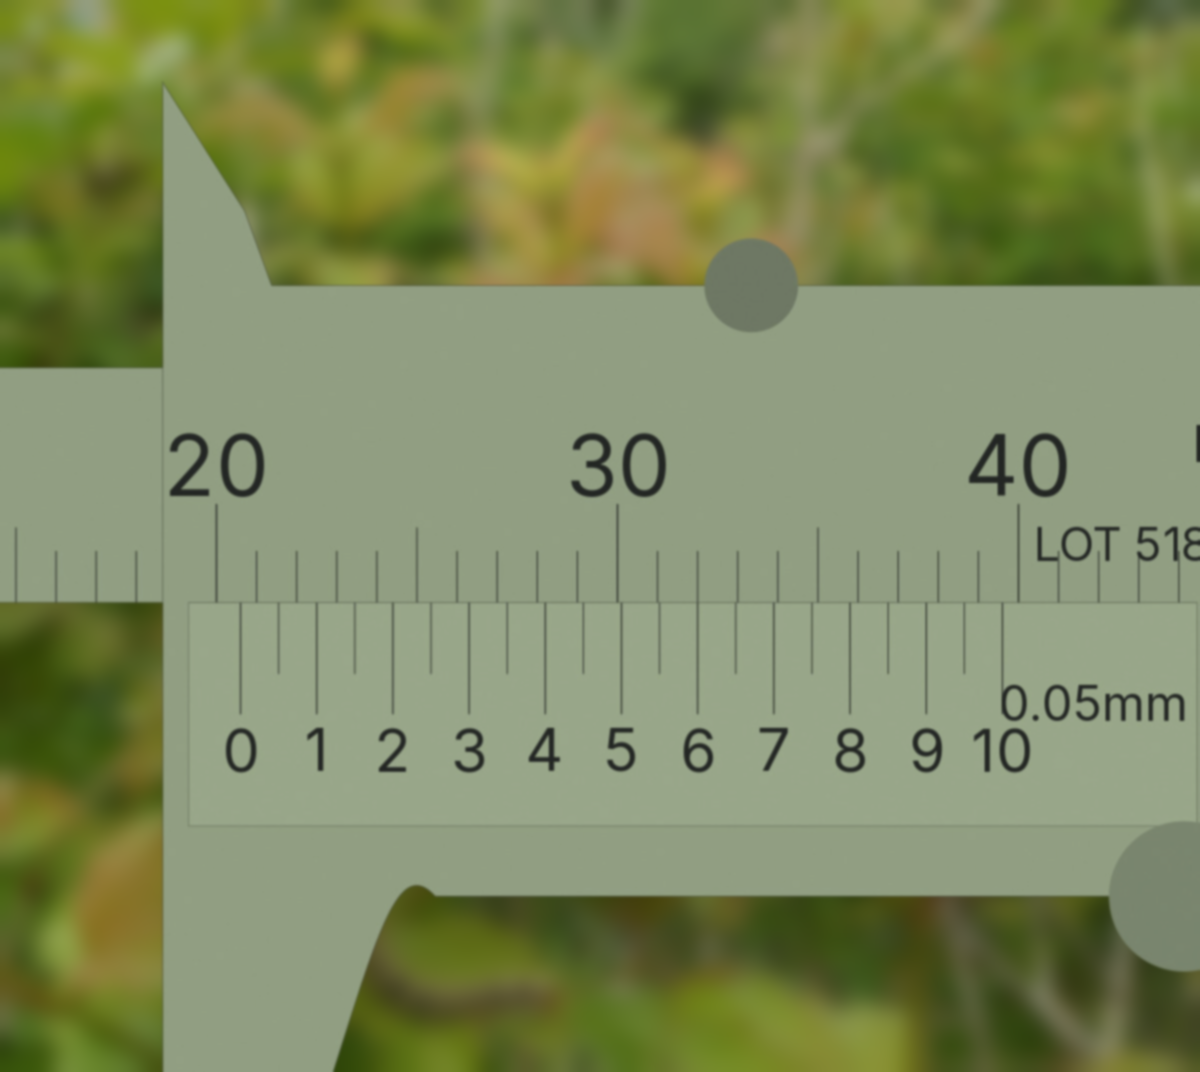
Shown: value=20.60 unit=mm
